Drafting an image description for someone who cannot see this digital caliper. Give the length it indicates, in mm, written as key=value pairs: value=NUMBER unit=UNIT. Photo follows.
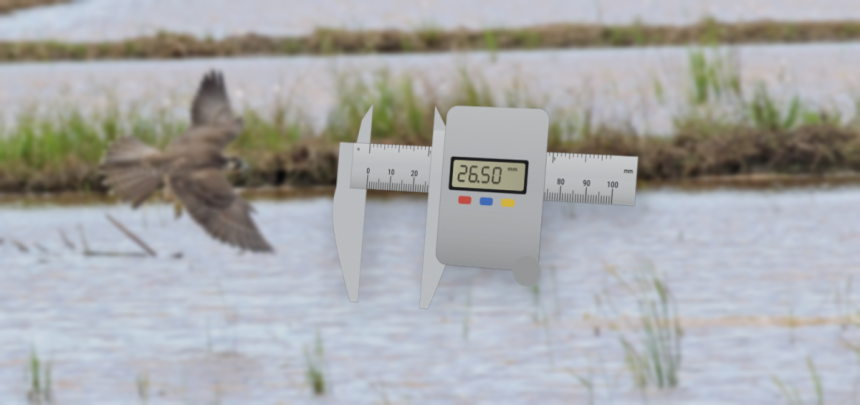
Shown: value=26.50 unit=mm
